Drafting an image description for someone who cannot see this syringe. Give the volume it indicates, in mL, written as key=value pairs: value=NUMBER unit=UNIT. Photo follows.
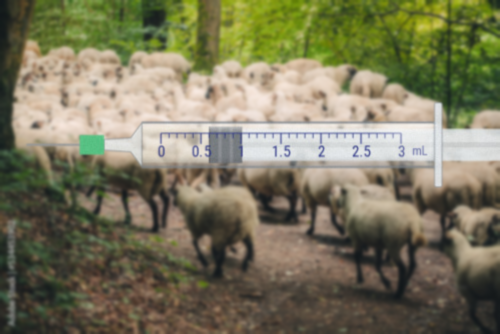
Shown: value=0.6 unit=mL
